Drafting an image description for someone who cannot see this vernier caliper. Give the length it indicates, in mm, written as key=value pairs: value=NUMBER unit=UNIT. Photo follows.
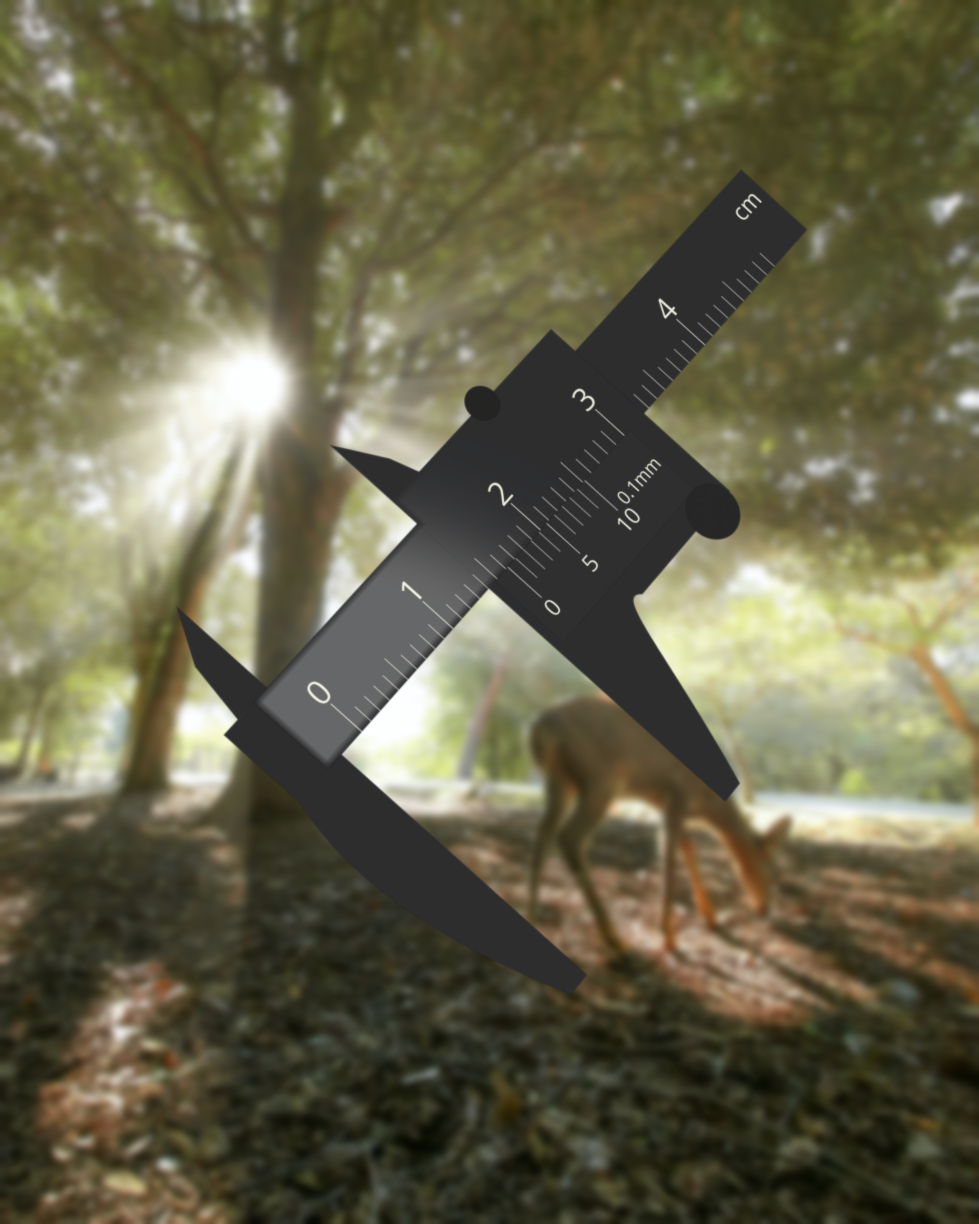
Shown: value=16.2 unit=mm
